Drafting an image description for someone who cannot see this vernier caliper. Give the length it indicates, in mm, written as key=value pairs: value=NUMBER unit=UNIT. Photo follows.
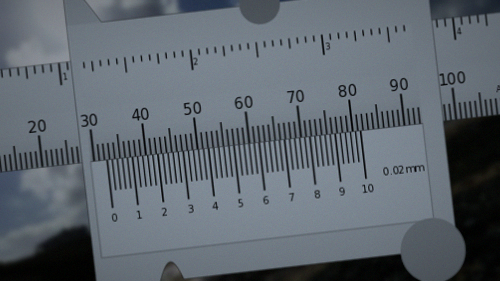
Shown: value=32.5 unit=mm
